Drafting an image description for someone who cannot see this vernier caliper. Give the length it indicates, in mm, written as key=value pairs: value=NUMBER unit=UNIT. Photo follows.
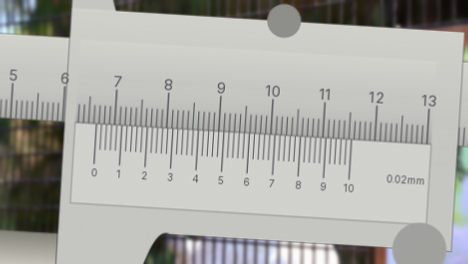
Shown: value=66.5 unit=mm
